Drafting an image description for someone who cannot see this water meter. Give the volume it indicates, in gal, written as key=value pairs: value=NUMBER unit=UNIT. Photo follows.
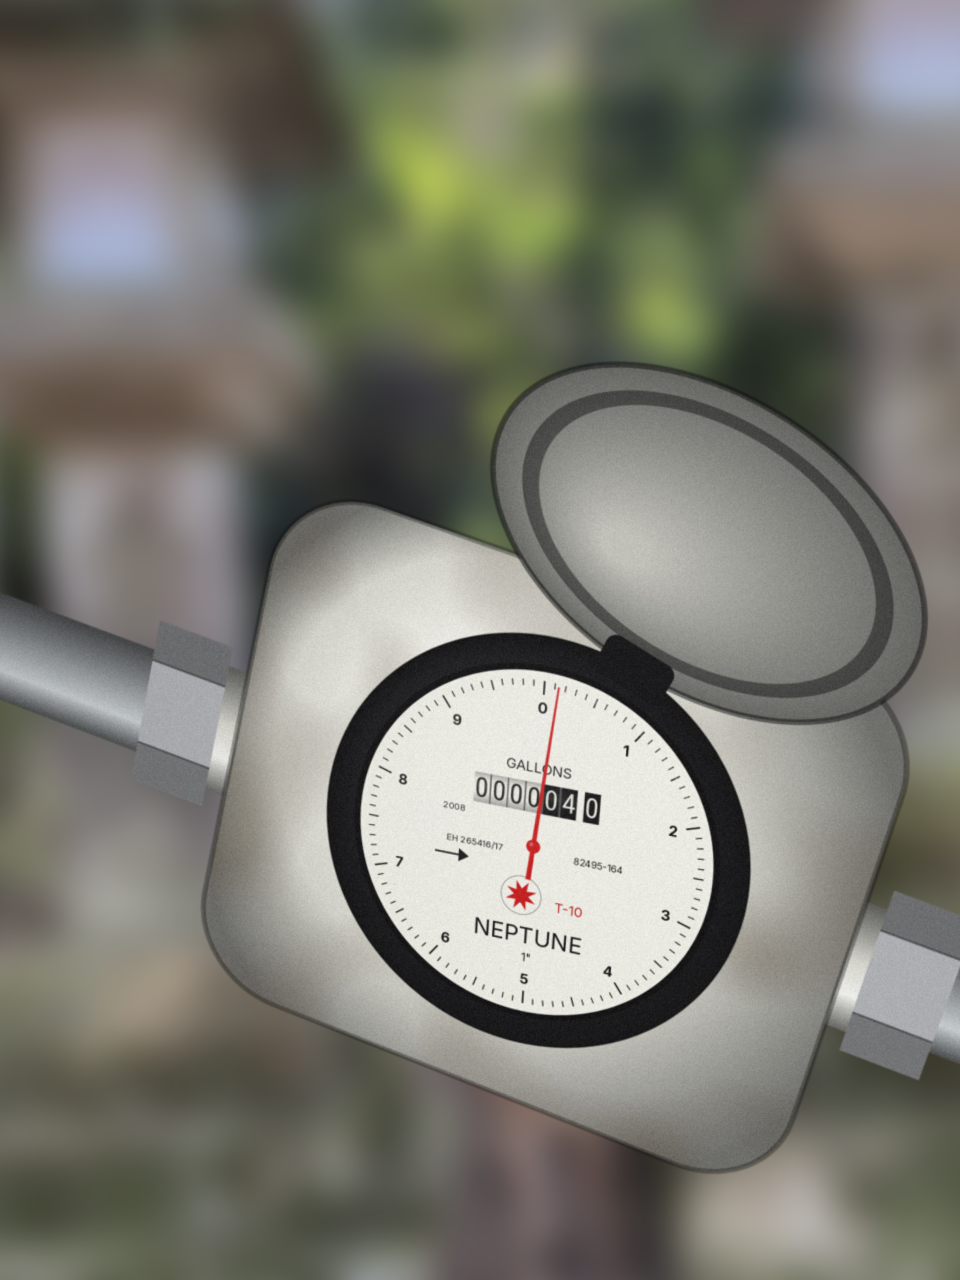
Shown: value=40.1 unit=gal
